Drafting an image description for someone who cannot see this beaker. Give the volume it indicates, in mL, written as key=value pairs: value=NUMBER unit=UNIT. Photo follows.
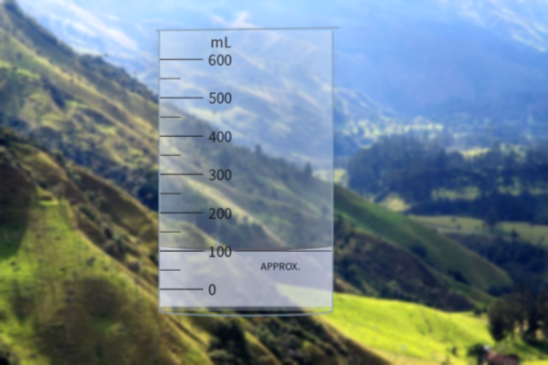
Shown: value=100 unit=mL
